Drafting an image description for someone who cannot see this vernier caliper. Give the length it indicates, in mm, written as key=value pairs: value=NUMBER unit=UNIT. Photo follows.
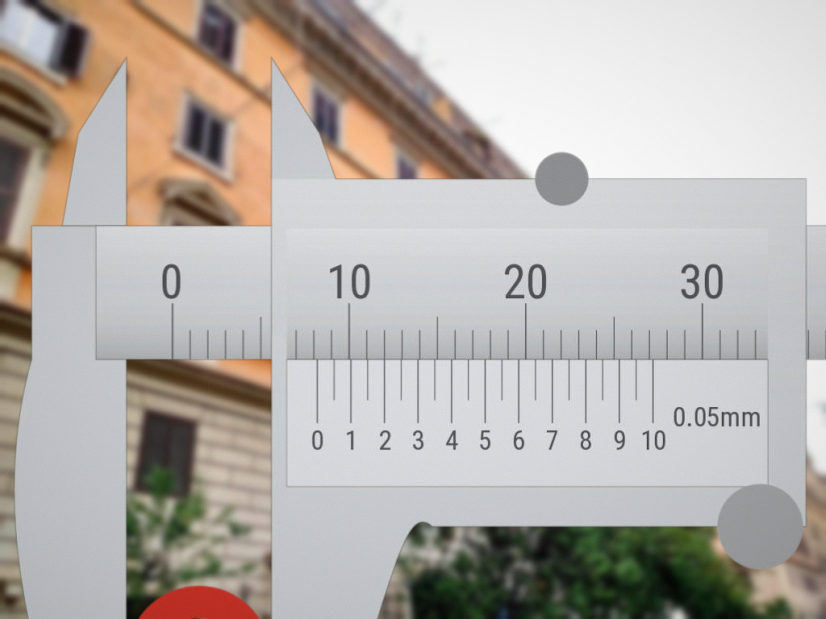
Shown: value=8.2 unit=mm
